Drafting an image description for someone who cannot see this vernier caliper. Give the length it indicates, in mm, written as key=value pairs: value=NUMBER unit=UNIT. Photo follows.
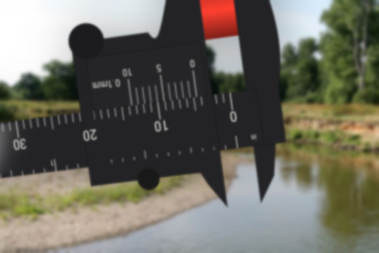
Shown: value=4.6 unit=mm
